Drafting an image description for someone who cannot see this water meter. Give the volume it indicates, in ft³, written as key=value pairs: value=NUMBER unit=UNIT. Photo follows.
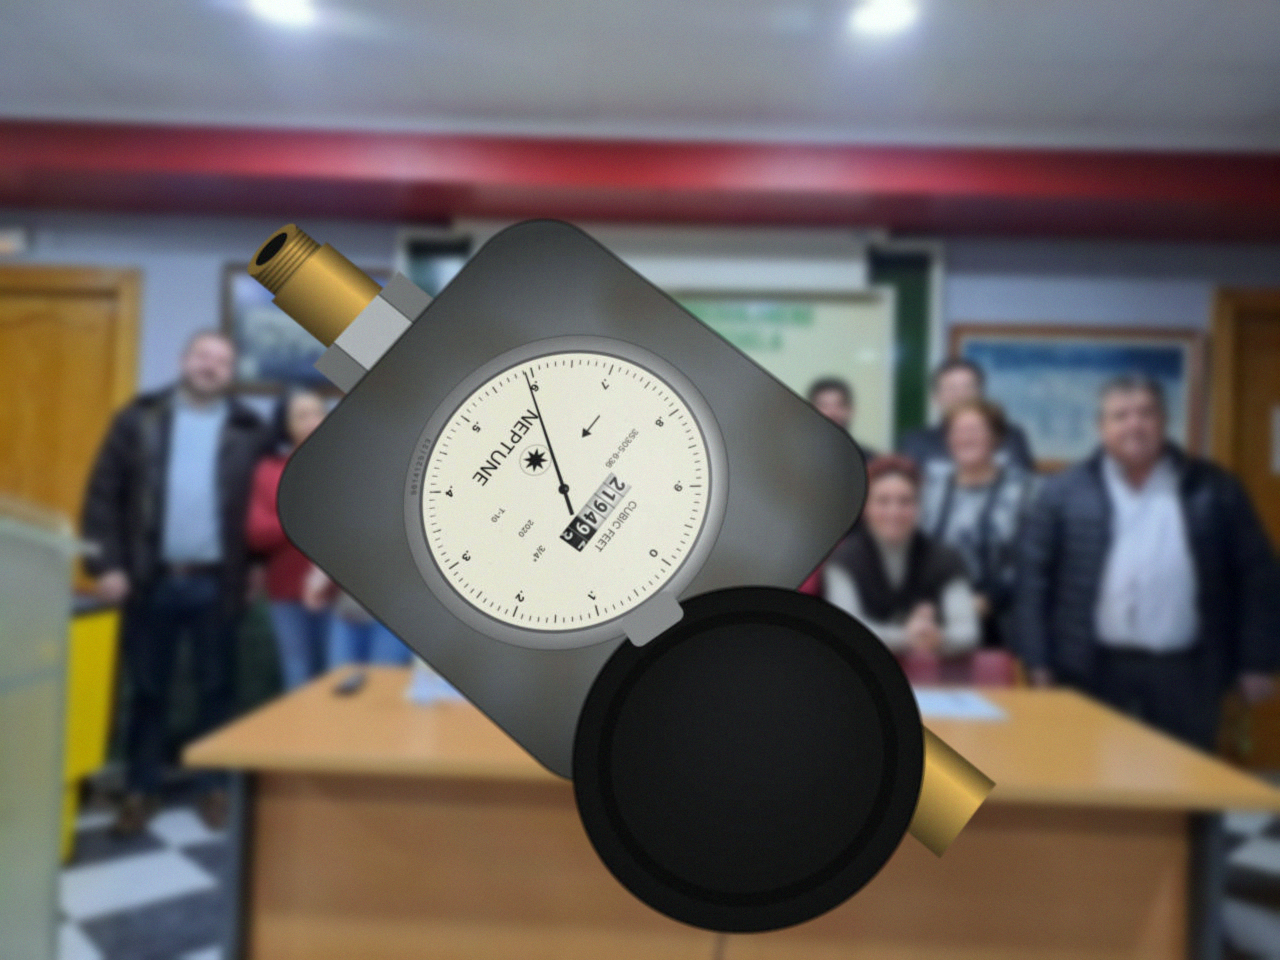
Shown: value=219492.59 unit=ft³
